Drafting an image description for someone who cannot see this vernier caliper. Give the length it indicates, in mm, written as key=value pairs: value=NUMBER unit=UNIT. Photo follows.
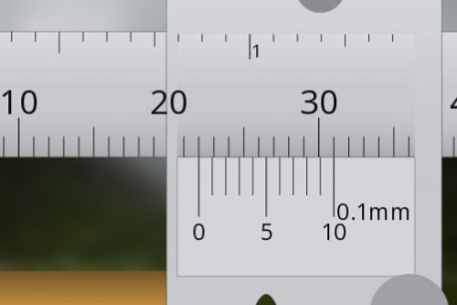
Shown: value=22.0 unit=mm
